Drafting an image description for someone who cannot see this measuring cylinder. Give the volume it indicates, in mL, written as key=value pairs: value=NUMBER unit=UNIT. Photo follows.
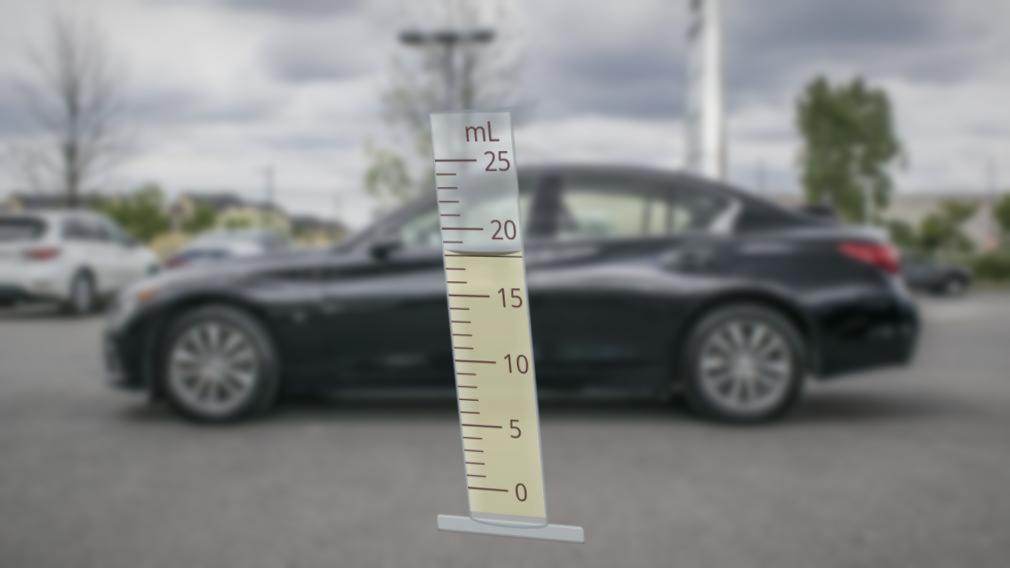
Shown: value=18 unit=mL
